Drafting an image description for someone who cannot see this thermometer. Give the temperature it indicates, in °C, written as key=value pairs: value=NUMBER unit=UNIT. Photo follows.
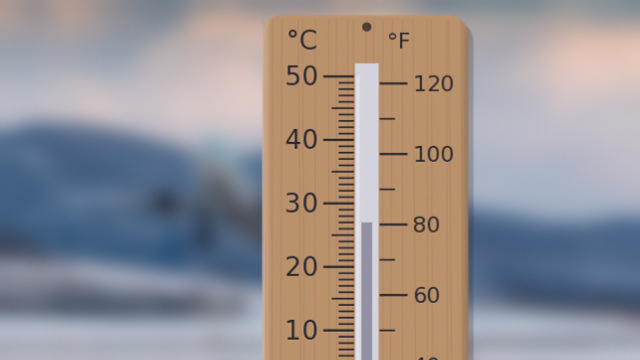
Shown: value=27 unit=°C
